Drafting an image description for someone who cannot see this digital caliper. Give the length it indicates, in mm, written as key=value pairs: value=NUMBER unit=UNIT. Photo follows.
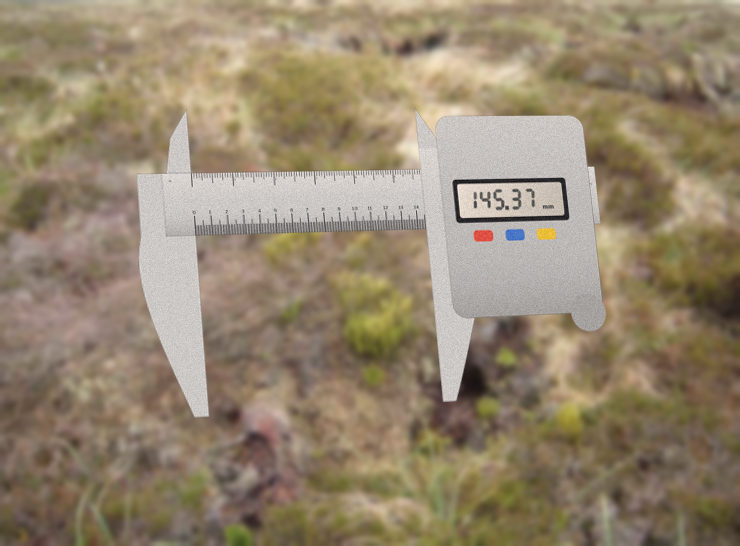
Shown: value=145.37 unit=mm
